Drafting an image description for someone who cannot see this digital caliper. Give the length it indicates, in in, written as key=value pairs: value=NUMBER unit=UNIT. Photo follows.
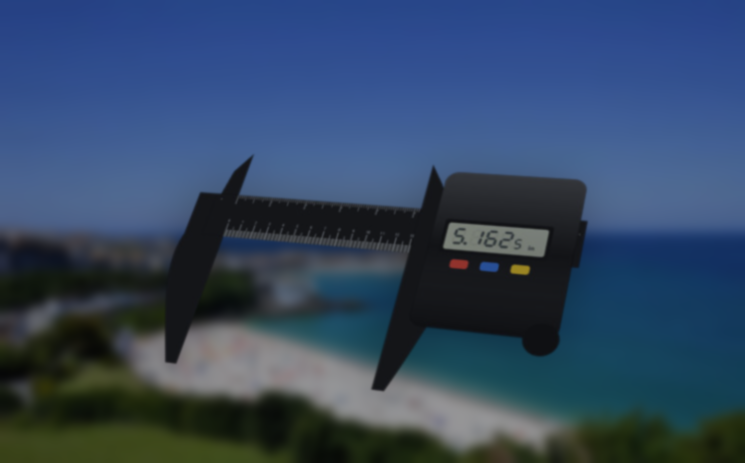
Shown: value=5.1625 unit=in
